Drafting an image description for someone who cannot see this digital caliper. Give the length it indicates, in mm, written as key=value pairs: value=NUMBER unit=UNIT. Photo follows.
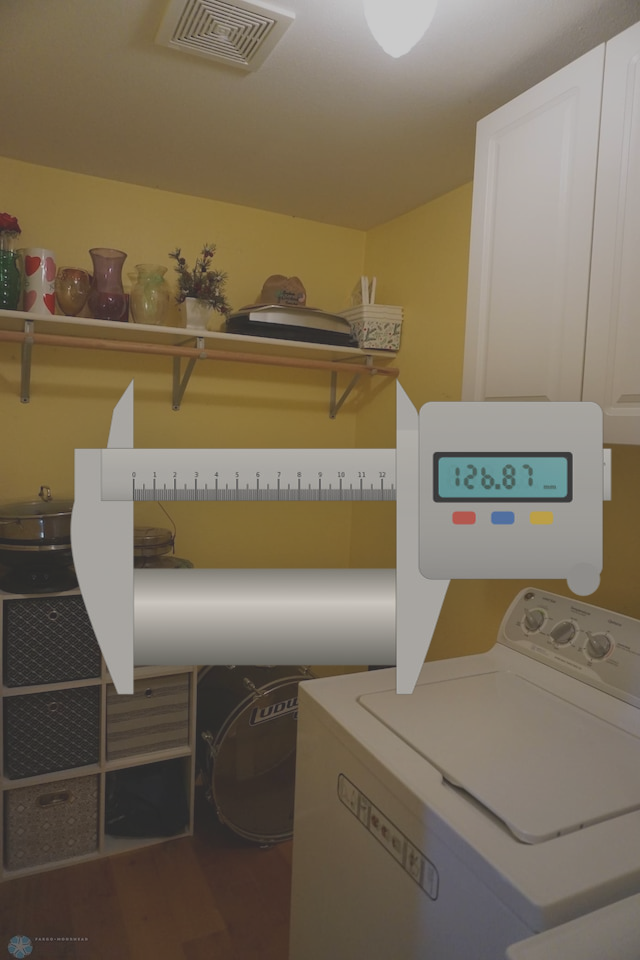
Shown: value=126.87 unit=mm
